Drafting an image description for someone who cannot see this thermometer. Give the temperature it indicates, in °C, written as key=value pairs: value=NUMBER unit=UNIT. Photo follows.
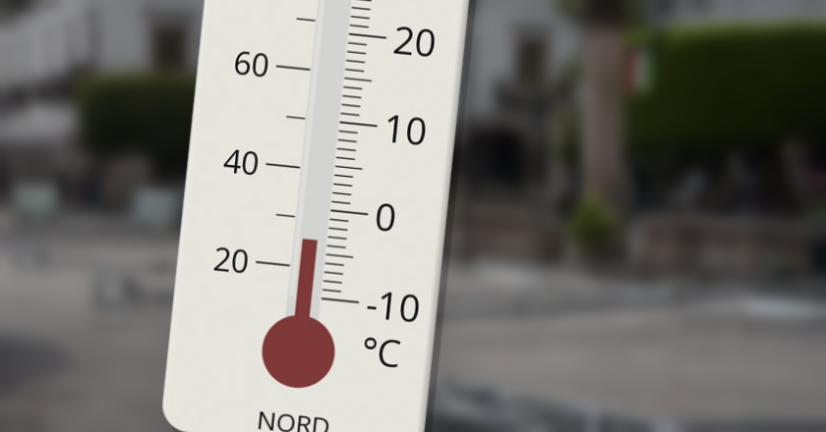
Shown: value=-3.5 unit=°C
